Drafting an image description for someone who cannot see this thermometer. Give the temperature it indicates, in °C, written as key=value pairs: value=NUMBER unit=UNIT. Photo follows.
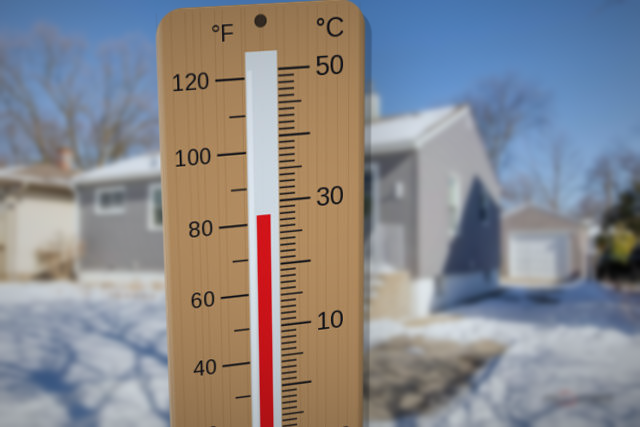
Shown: value=28 unit=°C
